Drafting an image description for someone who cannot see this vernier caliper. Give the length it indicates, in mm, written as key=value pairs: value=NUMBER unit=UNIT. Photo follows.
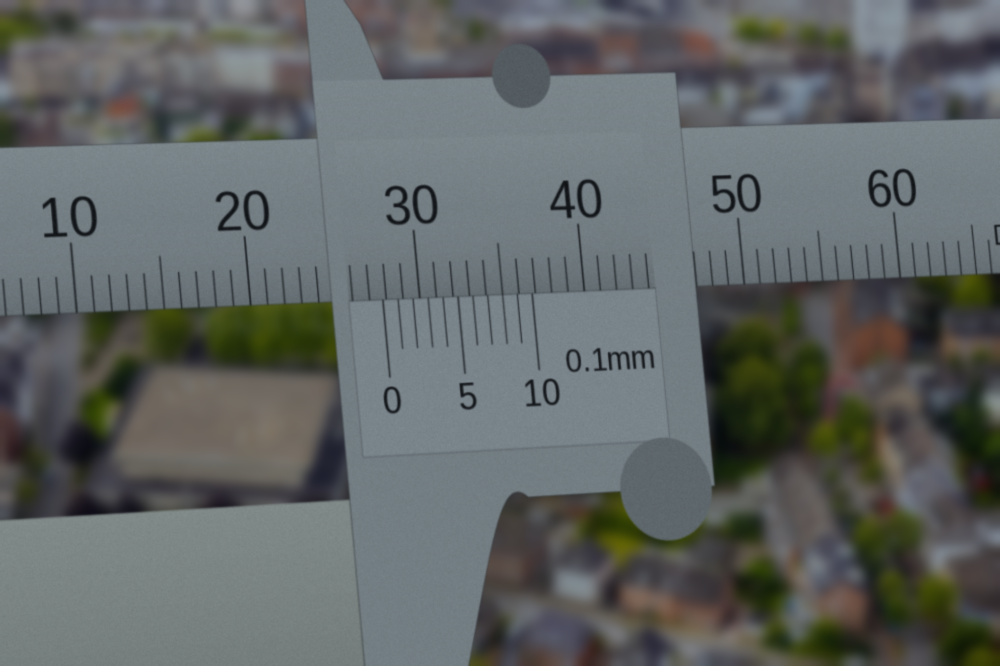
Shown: value=27.8 unit=mm
